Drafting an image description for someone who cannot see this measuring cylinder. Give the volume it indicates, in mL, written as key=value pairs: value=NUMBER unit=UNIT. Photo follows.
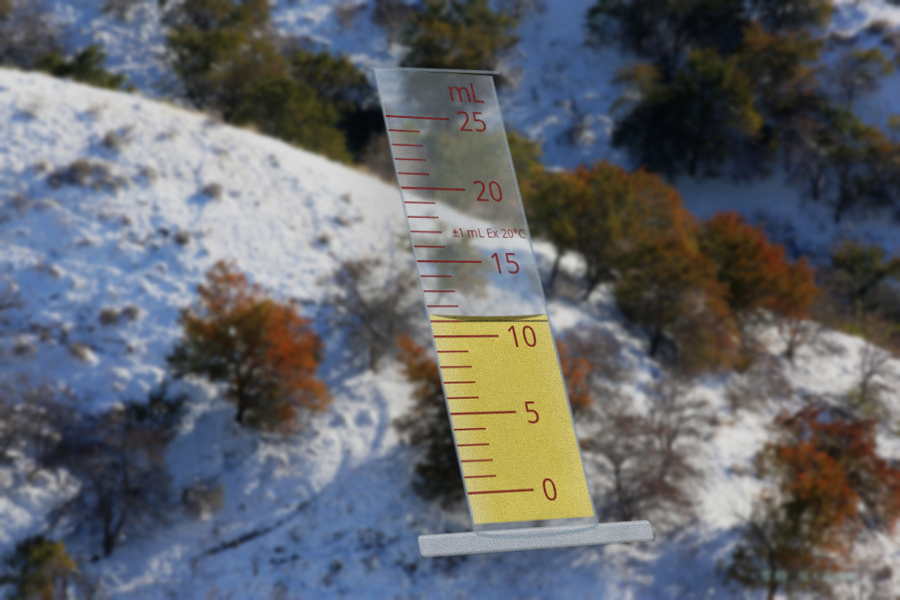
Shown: value=11 unit=mL
